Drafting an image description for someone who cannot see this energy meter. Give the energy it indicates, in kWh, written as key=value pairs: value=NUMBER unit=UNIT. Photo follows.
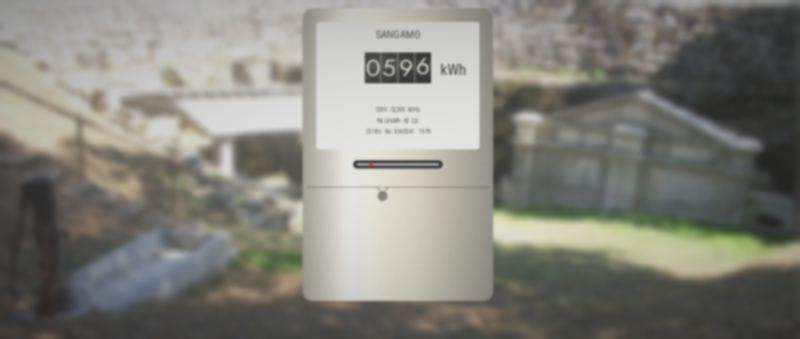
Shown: value=596 unit=kWh
